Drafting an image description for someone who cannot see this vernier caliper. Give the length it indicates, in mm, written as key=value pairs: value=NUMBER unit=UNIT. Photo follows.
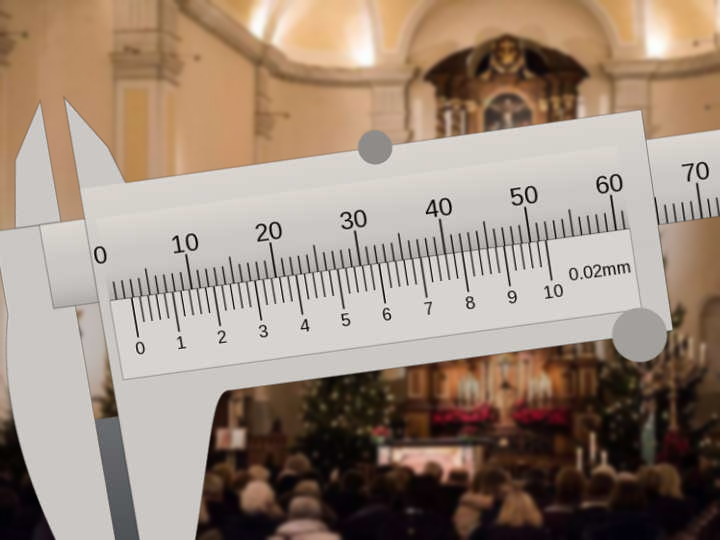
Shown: value=2.8 unit=mm
